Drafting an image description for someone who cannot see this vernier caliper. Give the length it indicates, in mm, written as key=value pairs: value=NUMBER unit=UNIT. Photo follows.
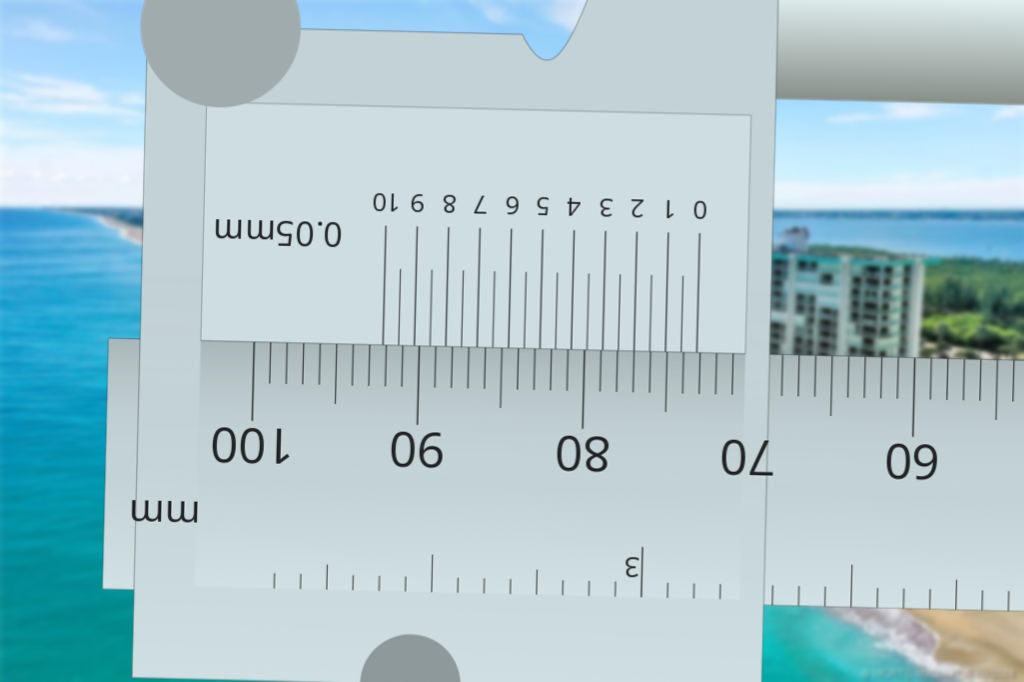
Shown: value=73.2 unit=mm
